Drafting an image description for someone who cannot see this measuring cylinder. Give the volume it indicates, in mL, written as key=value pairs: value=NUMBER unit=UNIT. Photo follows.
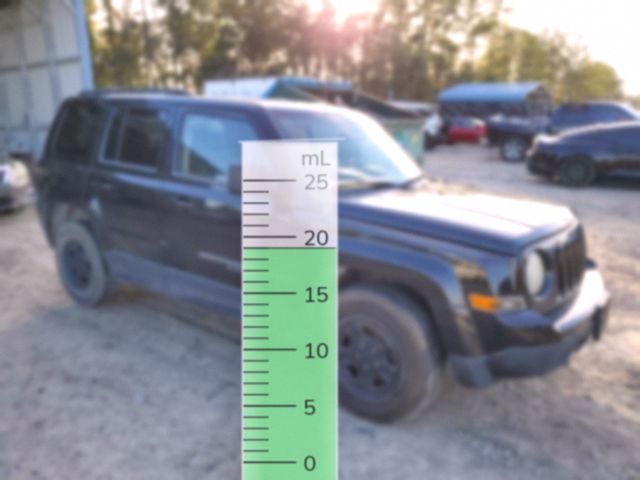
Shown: value=19 unit=mL
